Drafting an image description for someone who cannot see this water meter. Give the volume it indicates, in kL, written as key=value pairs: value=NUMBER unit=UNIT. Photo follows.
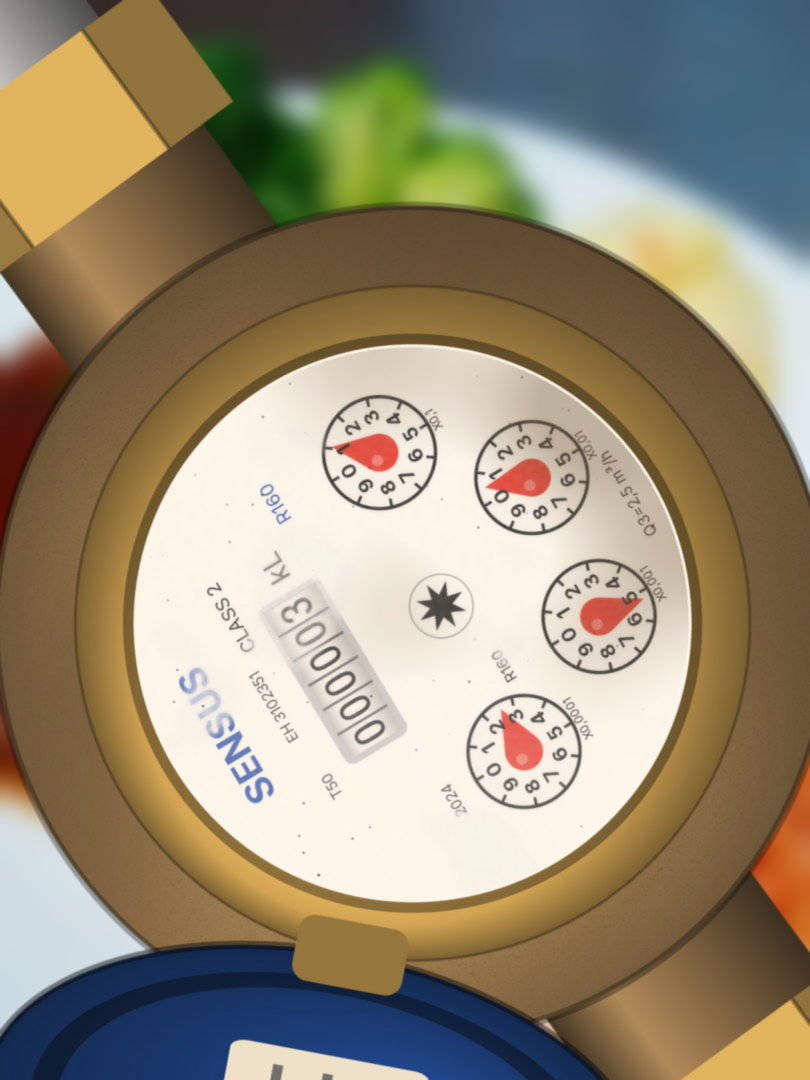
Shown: value=3.1052 unit=kL
